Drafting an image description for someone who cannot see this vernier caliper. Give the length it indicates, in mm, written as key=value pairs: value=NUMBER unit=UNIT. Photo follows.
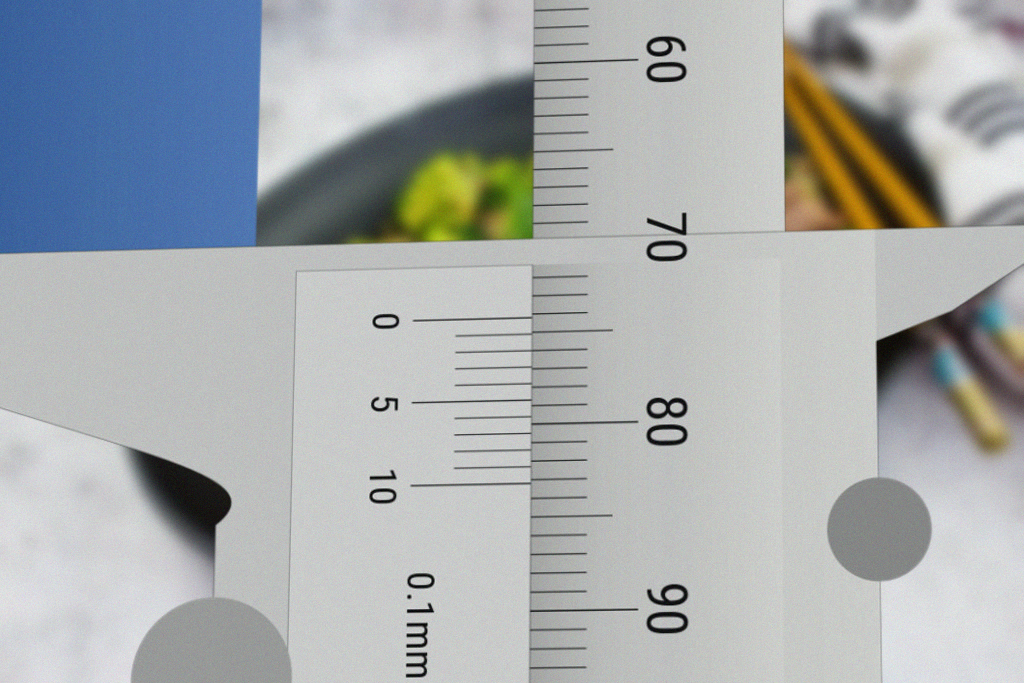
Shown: value=74.2 unit=mm
